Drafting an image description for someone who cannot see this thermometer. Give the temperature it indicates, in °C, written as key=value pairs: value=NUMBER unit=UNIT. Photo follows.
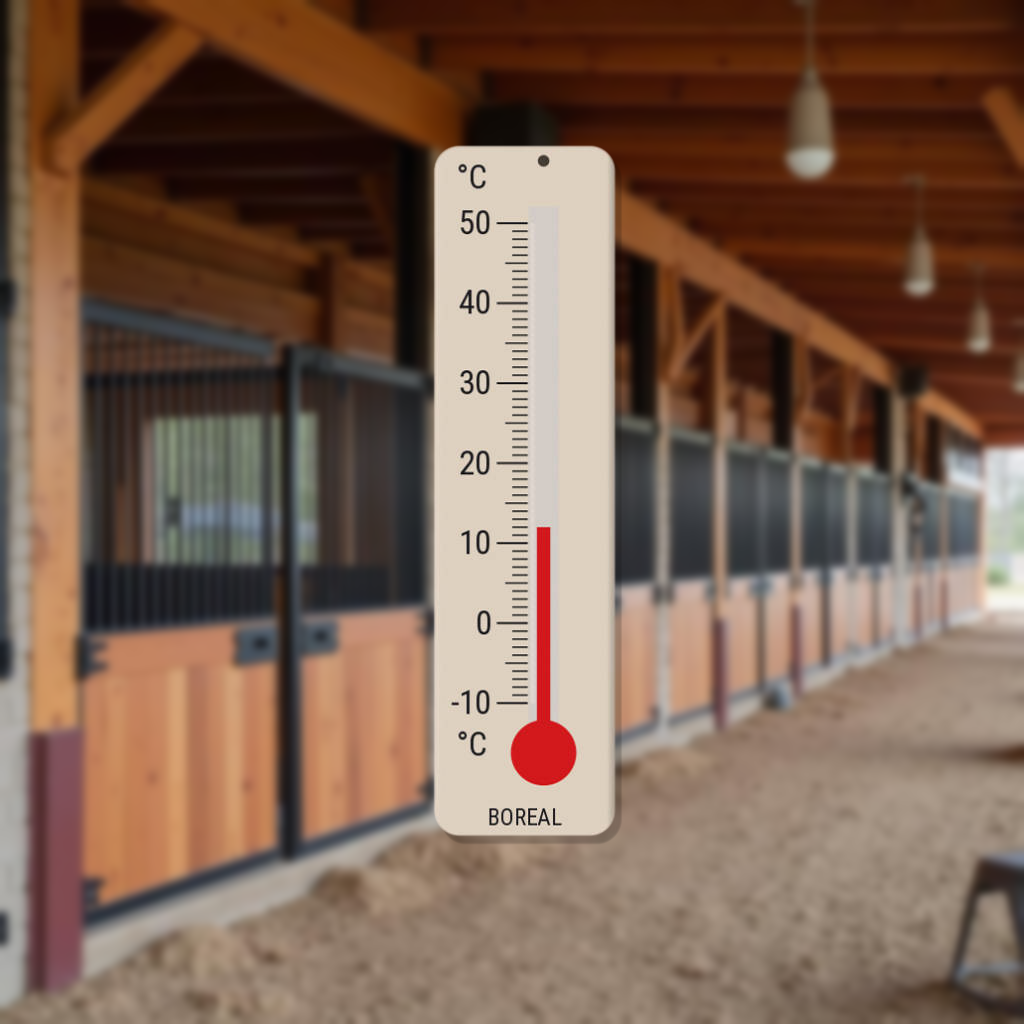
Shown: value=12 unit=°C
